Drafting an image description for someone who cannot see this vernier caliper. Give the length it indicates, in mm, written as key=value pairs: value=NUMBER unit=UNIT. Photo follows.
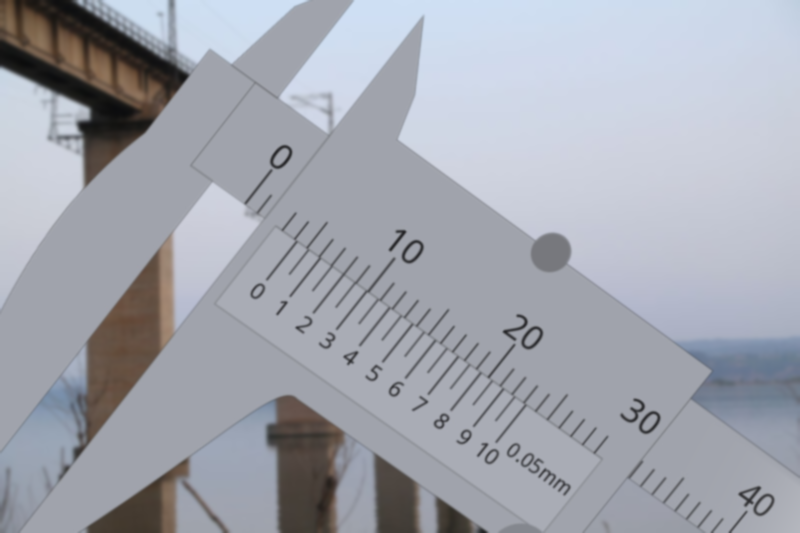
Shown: value=4.2 unit=mm
